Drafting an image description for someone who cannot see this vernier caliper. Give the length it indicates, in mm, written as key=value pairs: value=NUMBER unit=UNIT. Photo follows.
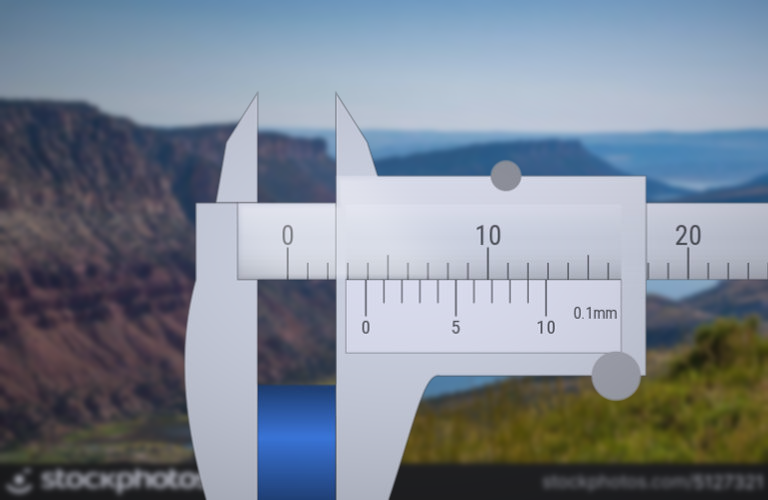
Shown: value=3.9 unit=mm
